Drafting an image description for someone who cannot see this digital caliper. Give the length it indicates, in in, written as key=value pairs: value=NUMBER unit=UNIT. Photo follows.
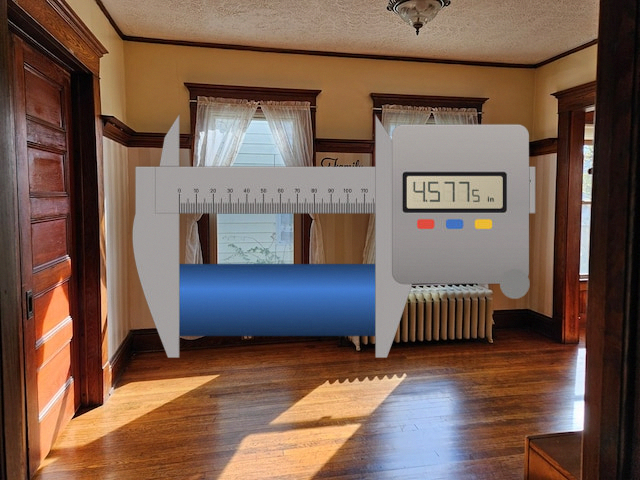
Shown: value=4.5775 unit=in
